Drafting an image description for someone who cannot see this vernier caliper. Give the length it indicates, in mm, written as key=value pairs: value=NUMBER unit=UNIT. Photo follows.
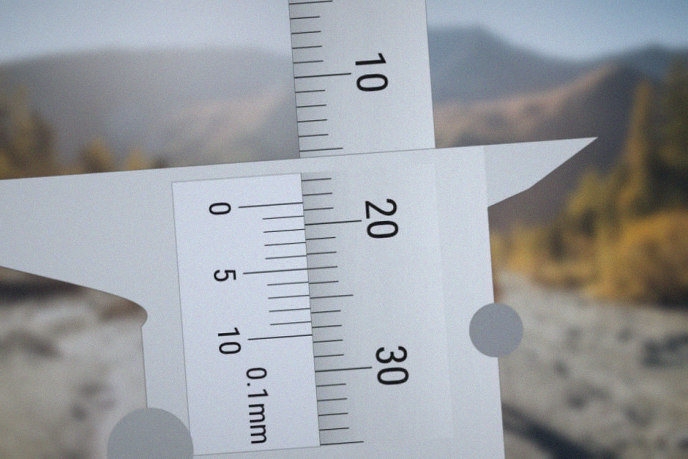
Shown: value=18.5 unit=mm
